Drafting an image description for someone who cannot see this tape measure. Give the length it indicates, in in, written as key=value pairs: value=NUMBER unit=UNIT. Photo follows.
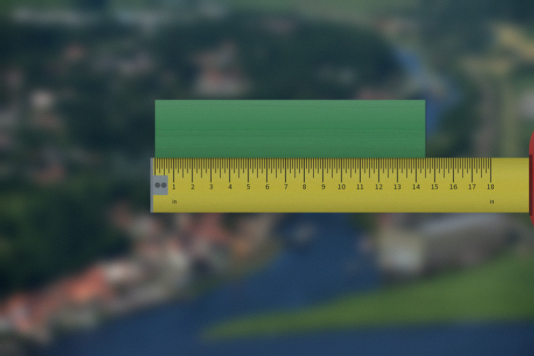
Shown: value=14.5 unit=in
